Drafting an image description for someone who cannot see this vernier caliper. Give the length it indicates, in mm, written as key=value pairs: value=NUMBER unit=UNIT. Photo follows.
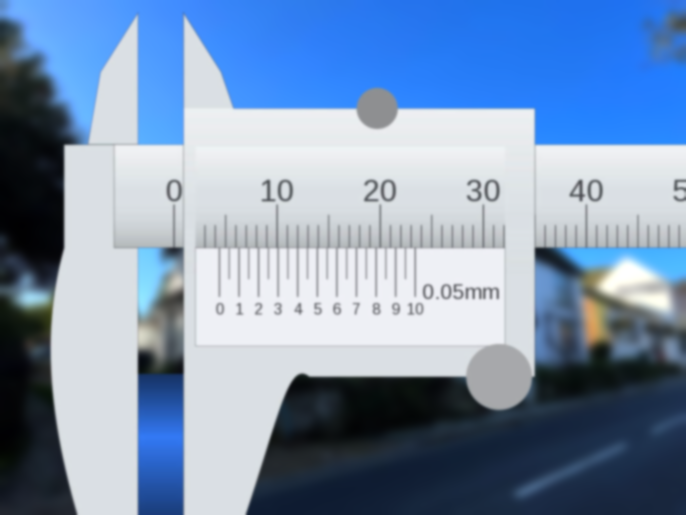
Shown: value=4.4 unit=mm
